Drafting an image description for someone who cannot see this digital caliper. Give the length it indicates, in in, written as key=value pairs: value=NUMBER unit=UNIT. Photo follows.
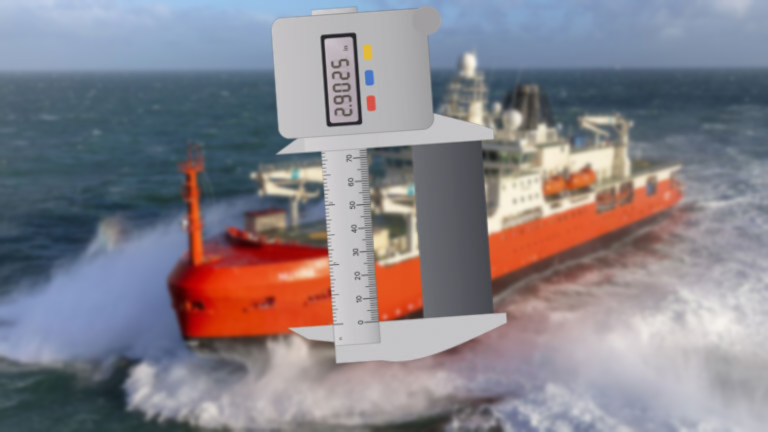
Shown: value=2.9025 unit=in
